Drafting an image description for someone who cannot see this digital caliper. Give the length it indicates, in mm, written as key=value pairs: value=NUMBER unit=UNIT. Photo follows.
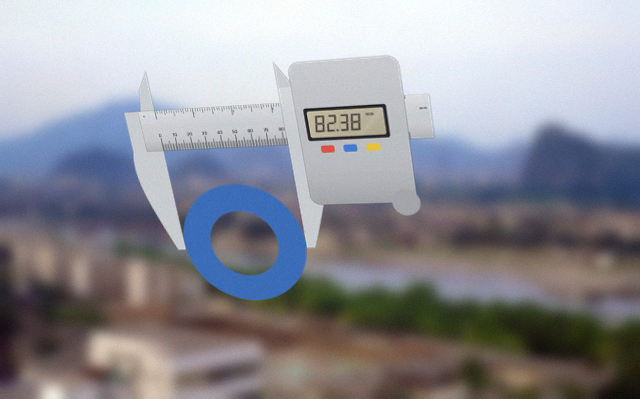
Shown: value=82.38 unit=mm
